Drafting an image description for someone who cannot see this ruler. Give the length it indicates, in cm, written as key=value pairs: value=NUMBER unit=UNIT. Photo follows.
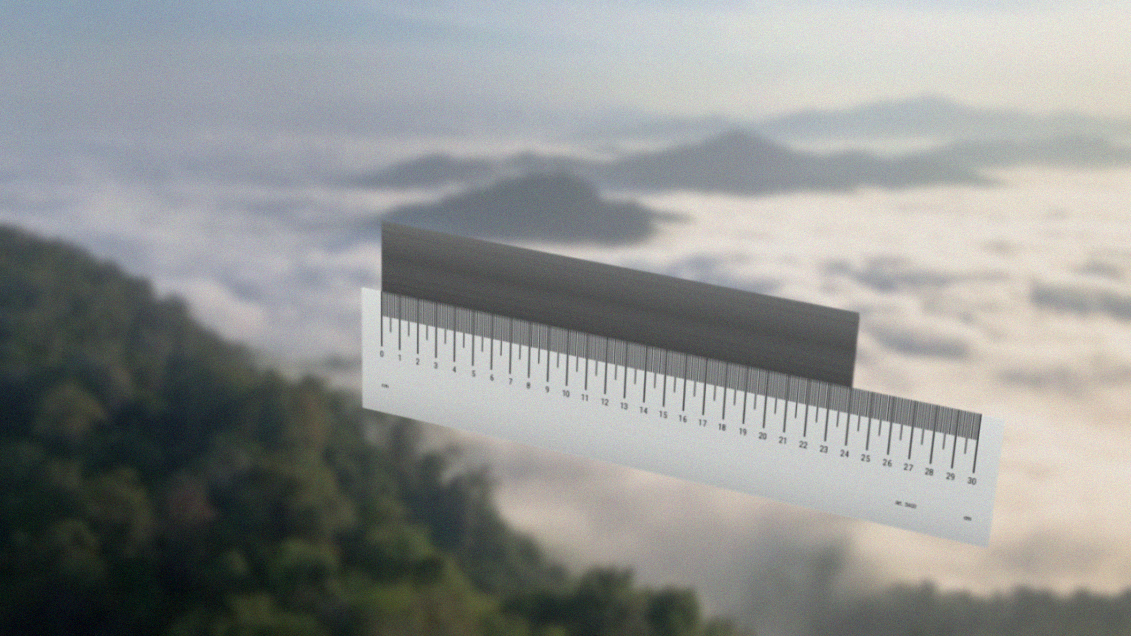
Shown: value=24 unit=cm
